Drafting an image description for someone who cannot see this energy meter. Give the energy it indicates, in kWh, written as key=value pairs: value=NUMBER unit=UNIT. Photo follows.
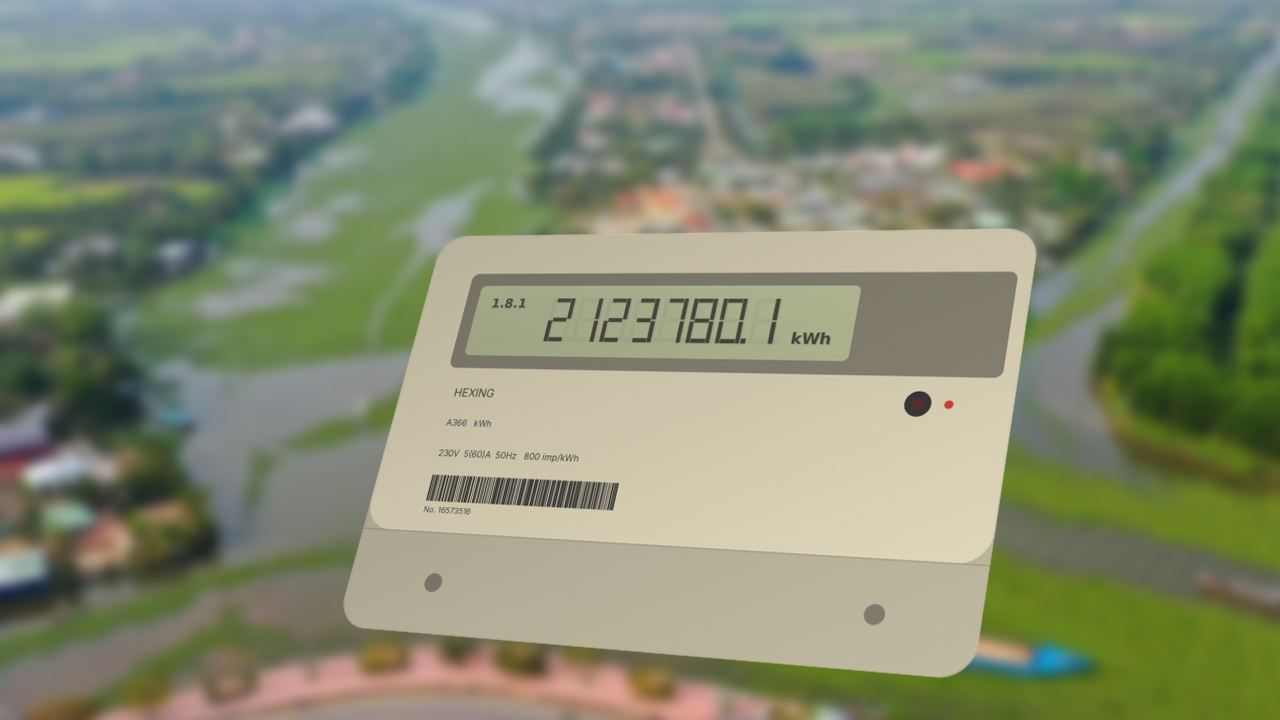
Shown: value=2123780.1 unit=kWh
